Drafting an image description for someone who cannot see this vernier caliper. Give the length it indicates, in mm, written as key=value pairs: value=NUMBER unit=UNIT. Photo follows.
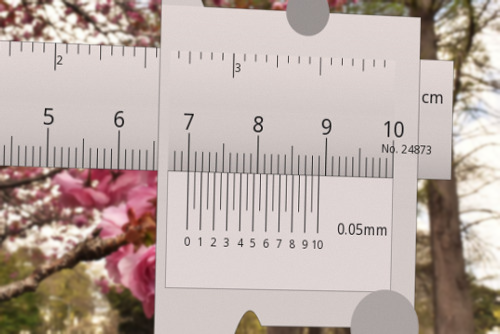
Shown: value=70.0 unit=mm
